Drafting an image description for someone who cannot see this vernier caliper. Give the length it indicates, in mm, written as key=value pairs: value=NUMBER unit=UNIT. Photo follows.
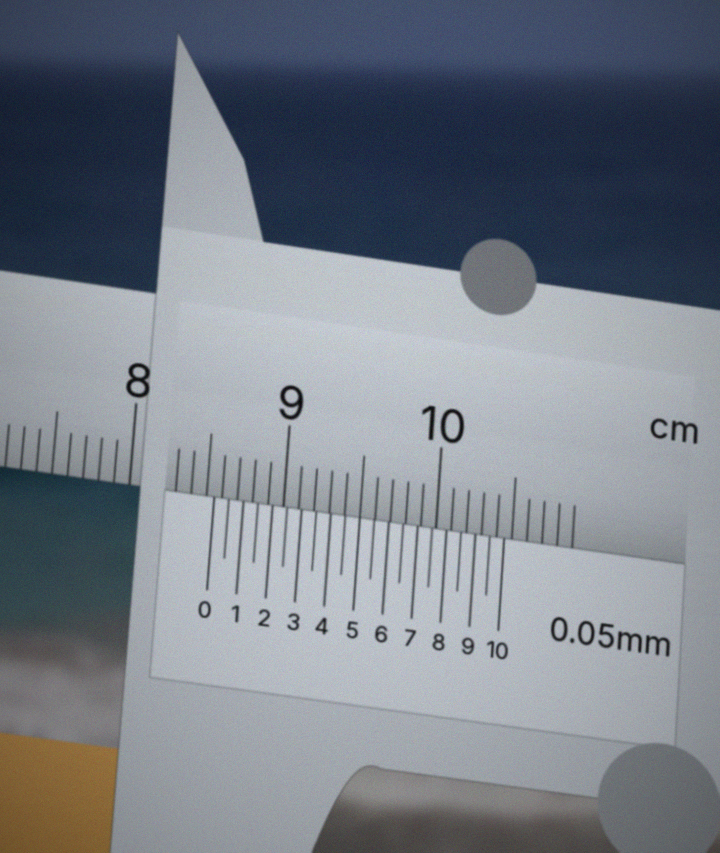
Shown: value=85.5 unit=mm
